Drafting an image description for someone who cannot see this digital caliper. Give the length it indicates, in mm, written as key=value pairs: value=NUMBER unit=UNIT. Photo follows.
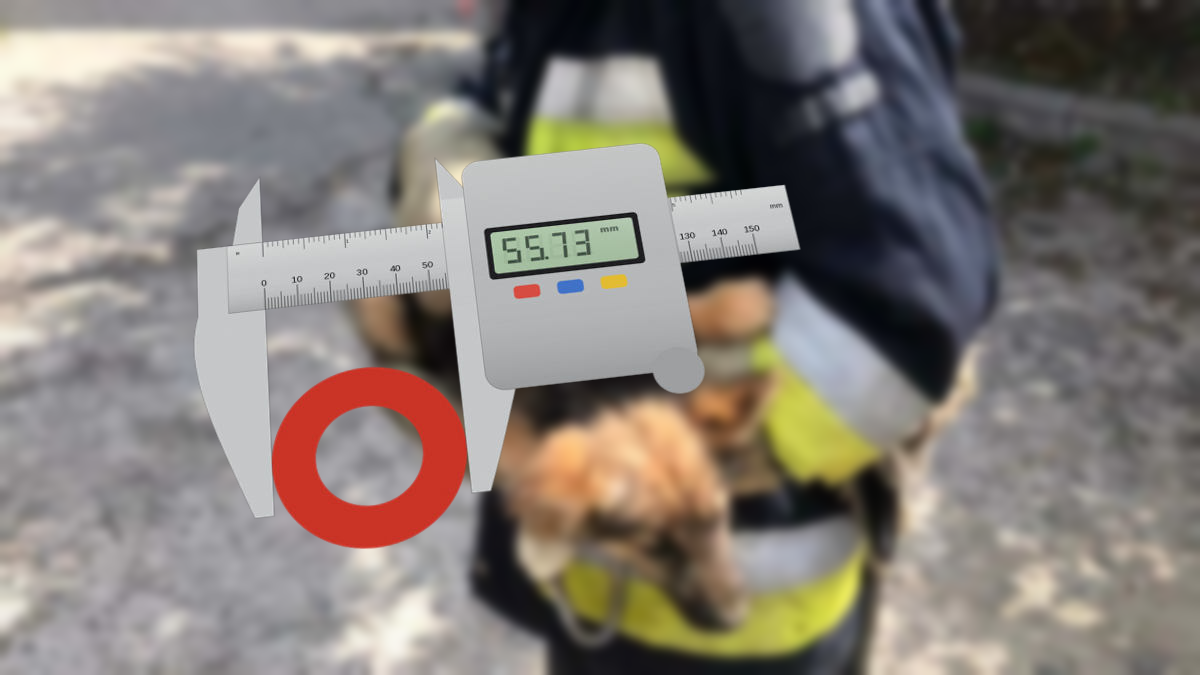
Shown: value=55.73 unit=mm
